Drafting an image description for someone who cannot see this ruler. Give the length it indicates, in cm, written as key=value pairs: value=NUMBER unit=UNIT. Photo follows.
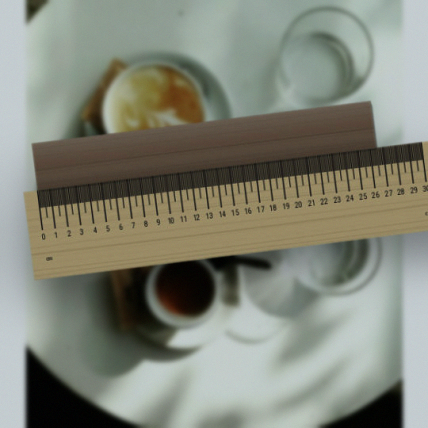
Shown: value=26.5 unit=cm
